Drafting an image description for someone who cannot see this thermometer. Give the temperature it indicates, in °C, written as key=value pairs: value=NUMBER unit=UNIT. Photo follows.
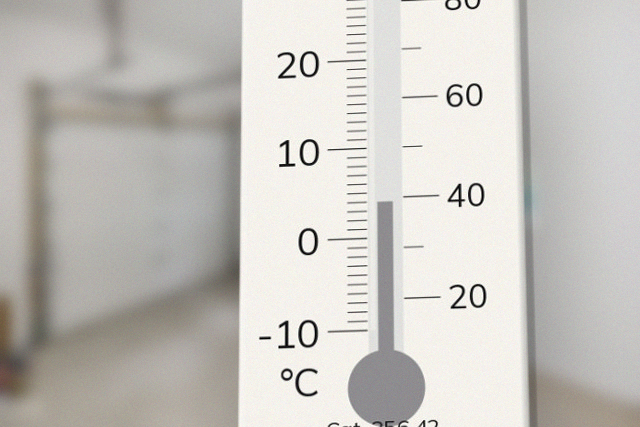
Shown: value=4 unit=°C
